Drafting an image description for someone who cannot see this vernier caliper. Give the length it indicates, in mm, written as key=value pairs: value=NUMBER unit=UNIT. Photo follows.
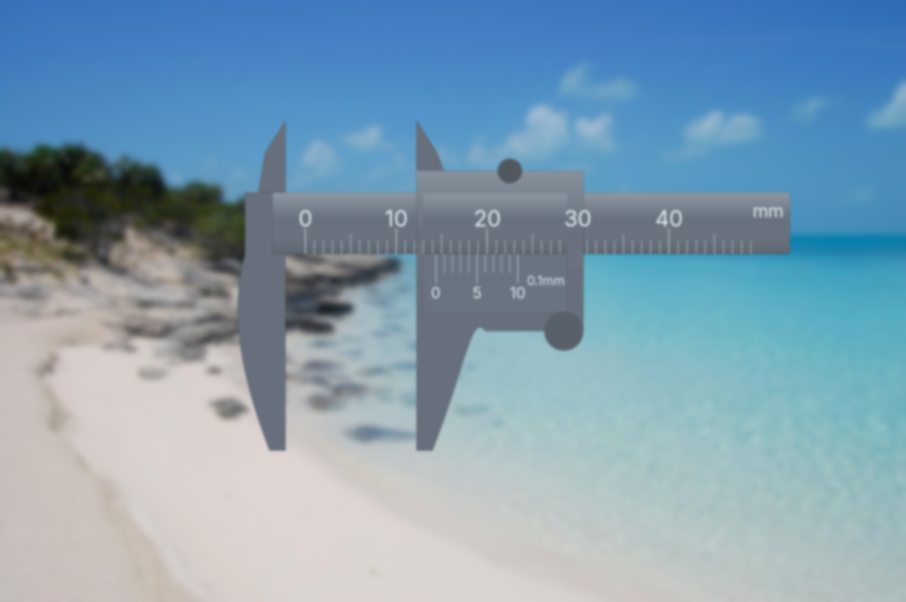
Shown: value=14.4 unit=mm
